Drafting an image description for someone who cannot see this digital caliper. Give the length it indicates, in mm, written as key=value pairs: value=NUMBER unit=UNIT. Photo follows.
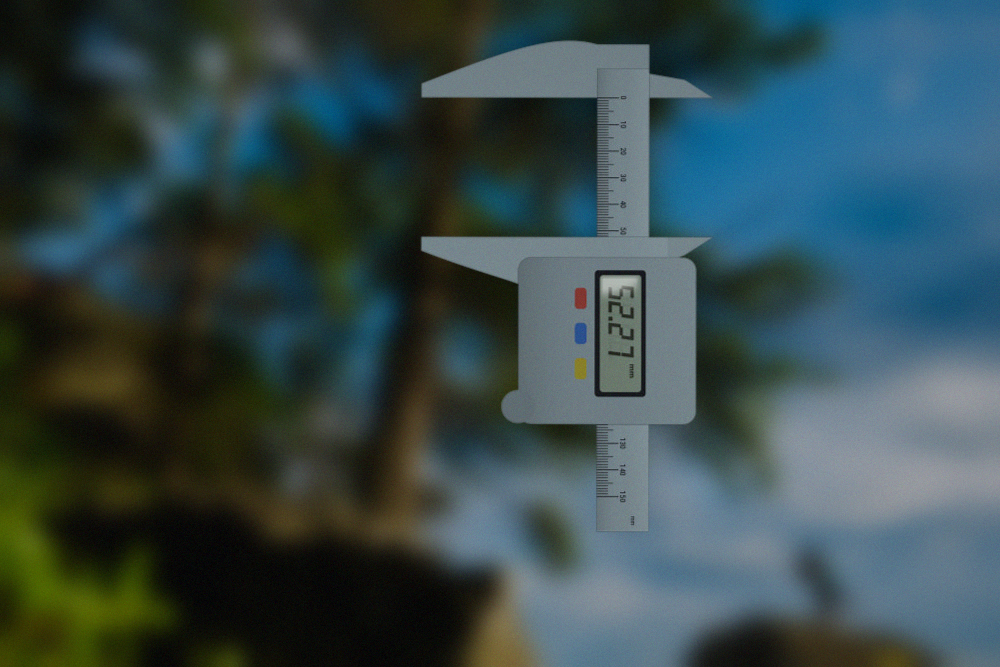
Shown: value=52.27 unit=mm
